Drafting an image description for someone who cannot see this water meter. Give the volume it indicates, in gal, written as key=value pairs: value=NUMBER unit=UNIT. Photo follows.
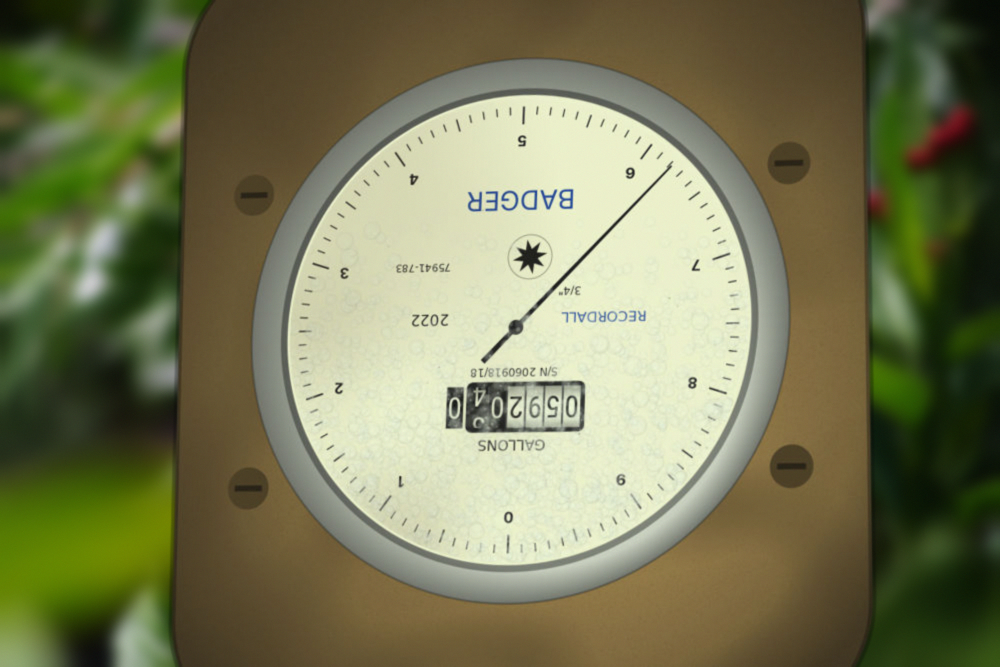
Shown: value=592036.2 unit=gal
